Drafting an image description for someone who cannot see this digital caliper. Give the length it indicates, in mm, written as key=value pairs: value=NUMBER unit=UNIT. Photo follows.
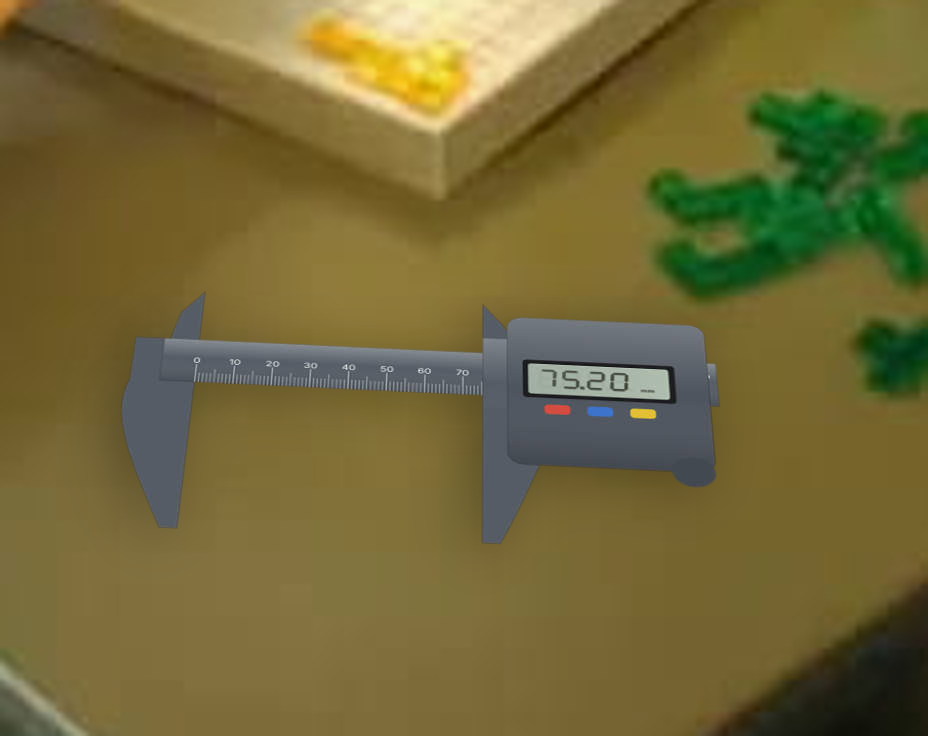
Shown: value=75.20 unit=mm
